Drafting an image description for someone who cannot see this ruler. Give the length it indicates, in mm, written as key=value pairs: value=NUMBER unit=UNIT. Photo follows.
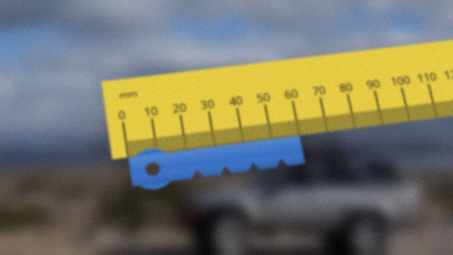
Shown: value=60 unit=mm
